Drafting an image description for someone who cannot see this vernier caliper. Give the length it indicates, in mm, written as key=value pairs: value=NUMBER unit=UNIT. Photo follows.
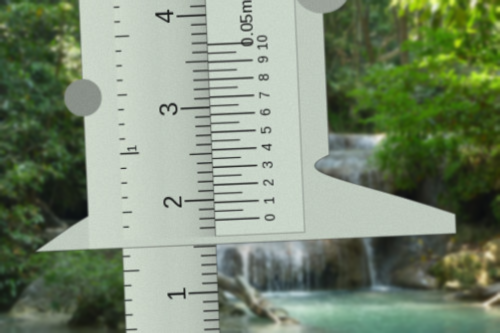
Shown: value=17.8 unit=mm
